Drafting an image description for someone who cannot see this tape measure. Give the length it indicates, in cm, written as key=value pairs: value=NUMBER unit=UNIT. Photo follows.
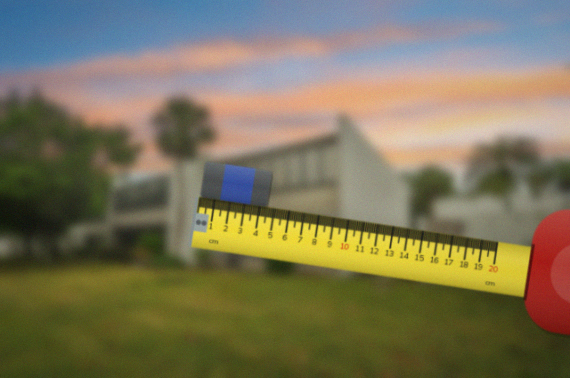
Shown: value=4.5 unit=cm
